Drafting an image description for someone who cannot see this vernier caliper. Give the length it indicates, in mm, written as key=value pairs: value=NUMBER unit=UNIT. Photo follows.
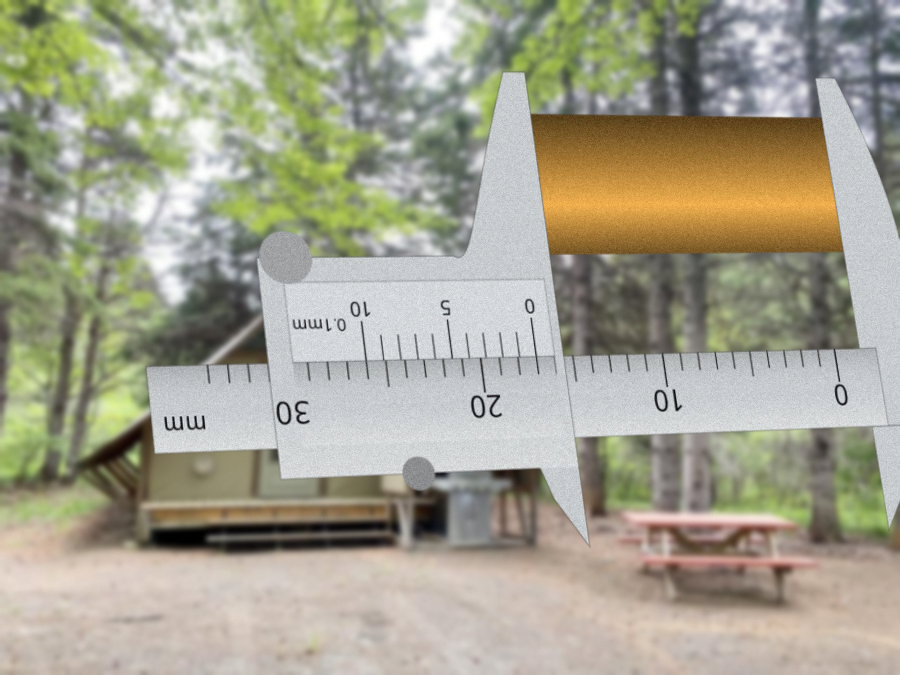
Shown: value=17.0 unit=mm
